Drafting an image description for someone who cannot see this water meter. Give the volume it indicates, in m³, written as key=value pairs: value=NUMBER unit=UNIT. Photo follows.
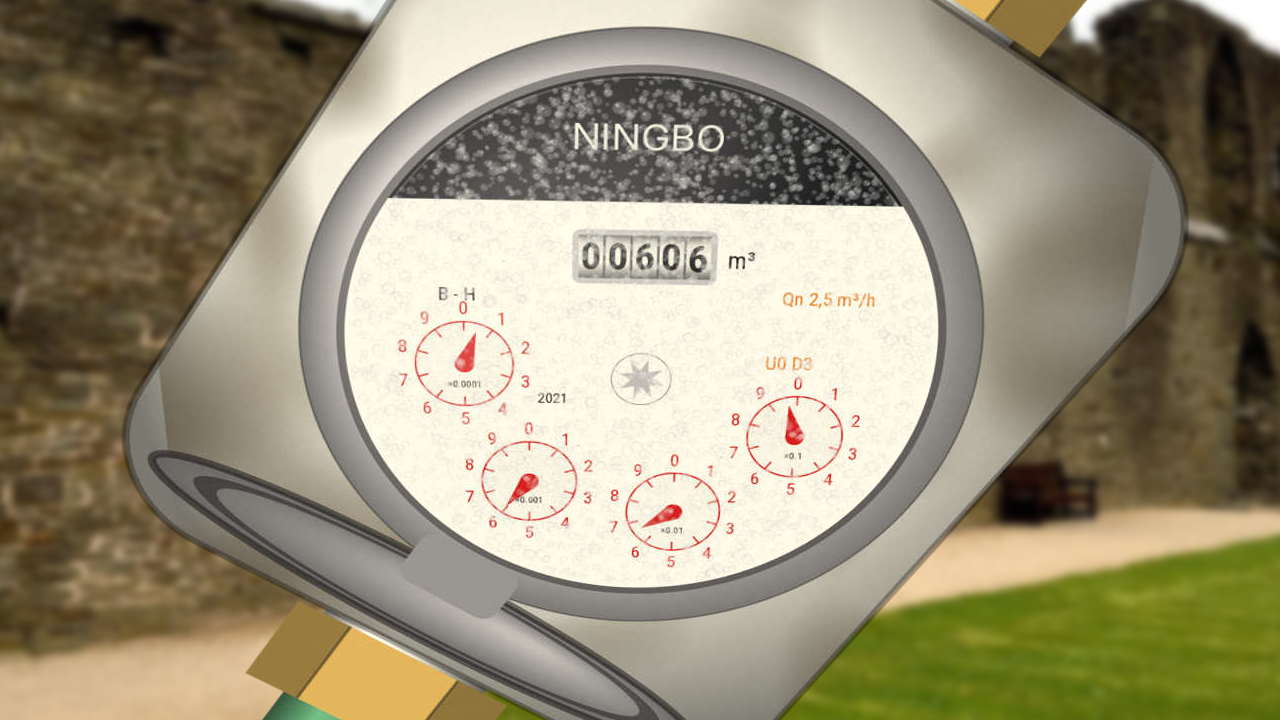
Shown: value=605.9660 unit=m³
